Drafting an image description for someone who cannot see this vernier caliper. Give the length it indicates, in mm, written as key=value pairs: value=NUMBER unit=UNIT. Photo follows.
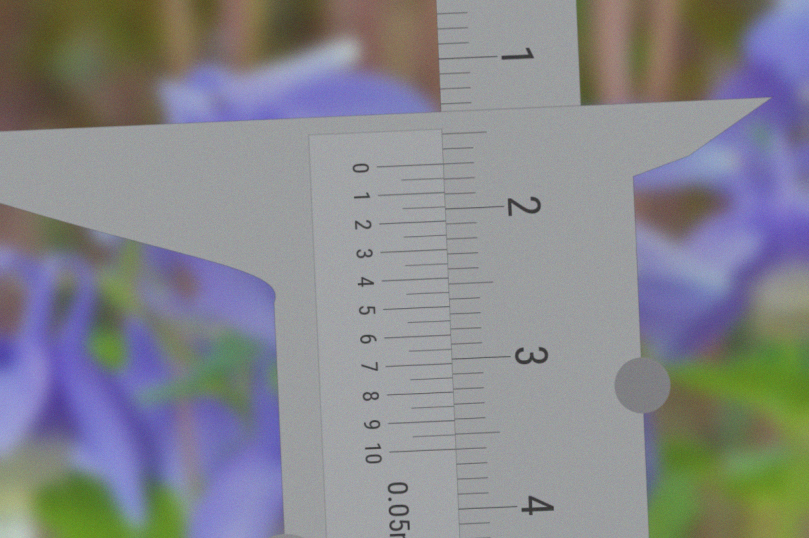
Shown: value=17.0 unit=mm
